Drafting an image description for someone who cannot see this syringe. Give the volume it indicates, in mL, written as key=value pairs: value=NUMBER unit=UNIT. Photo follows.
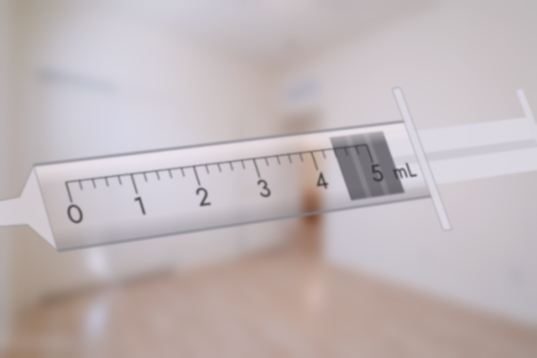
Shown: value=4.4 unit=mL
